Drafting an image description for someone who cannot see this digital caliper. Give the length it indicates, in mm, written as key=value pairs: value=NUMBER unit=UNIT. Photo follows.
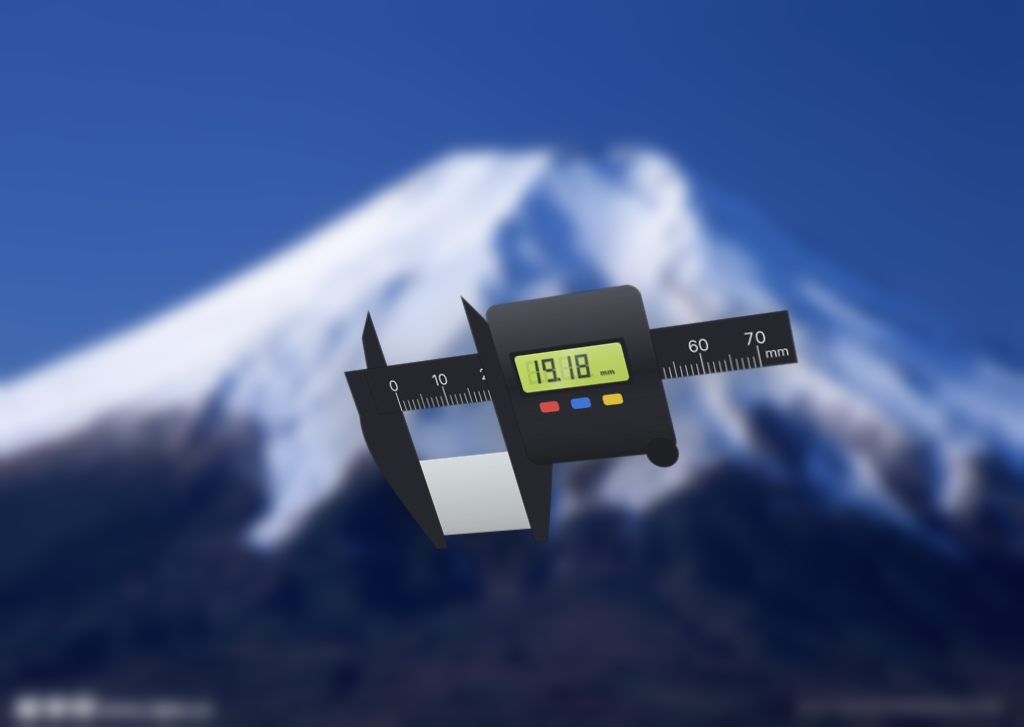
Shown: value=19.18 unit=mm
